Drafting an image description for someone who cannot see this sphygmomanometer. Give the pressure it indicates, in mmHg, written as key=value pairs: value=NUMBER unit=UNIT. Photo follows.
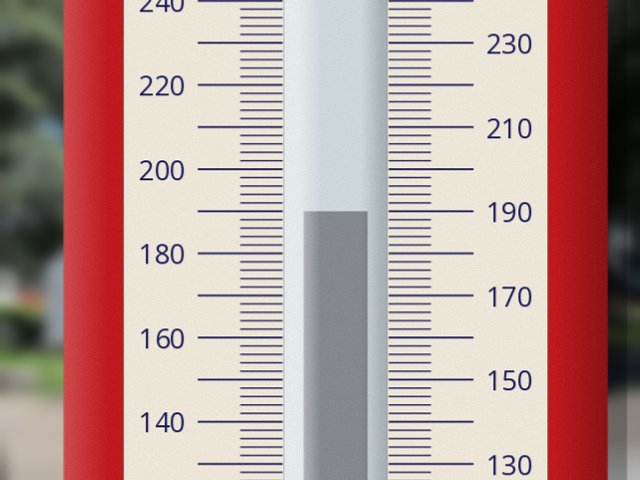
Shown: value=190 unit=mmHg
